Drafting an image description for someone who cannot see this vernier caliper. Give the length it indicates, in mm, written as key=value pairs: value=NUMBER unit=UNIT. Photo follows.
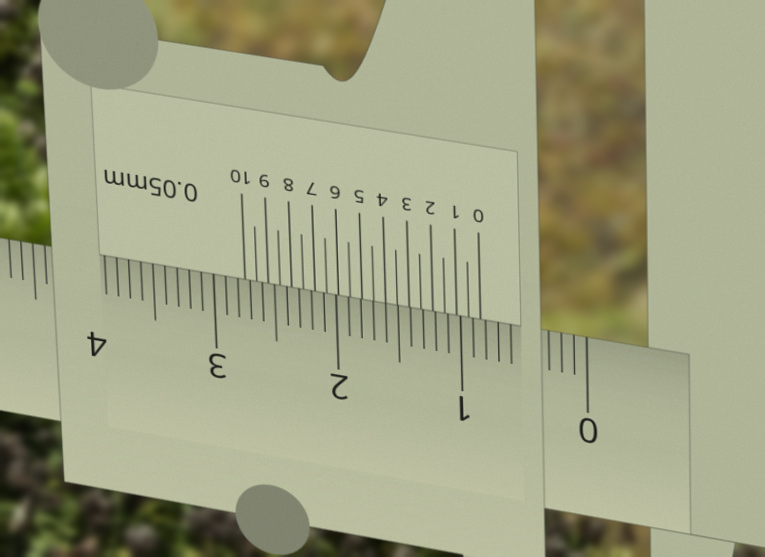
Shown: value=8.4 unit=mm
